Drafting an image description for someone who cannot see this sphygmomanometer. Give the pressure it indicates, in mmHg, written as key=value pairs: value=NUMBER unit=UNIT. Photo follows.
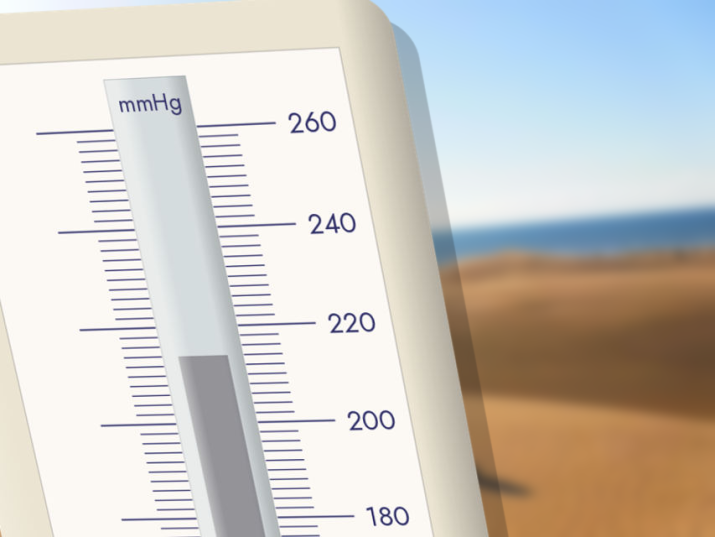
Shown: value=214 unit=mmHg
